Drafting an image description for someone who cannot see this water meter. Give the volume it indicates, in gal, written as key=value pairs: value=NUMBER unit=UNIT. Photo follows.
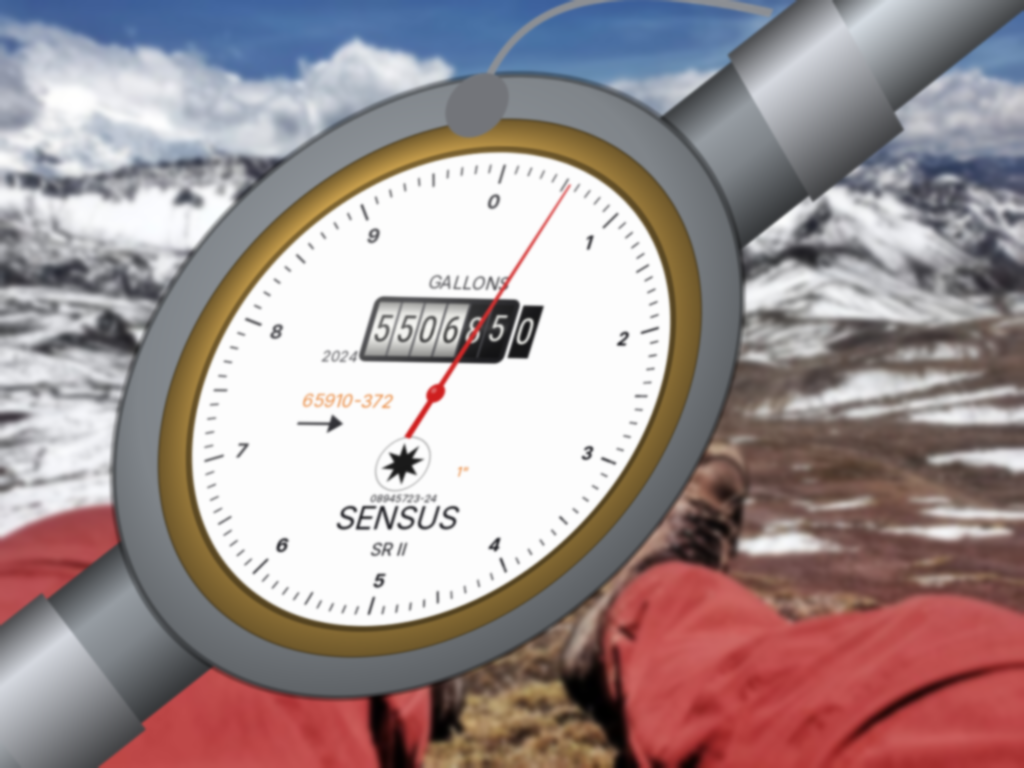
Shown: value=5506850.5 unit=gal
